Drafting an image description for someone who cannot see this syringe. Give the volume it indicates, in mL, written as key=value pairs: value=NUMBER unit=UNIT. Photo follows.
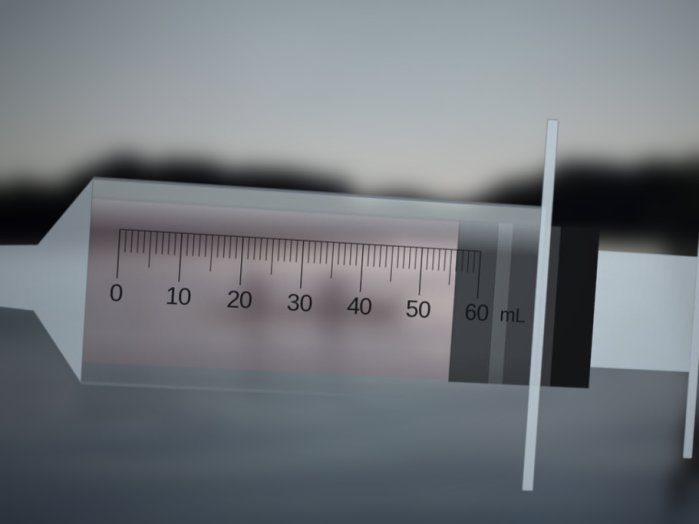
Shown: value=56 unit=mL
